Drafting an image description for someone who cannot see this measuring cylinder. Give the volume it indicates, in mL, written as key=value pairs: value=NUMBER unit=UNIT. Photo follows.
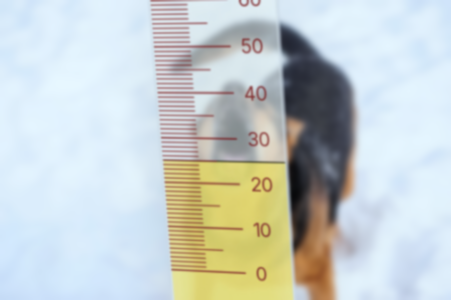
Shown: value=25 unit=mL
